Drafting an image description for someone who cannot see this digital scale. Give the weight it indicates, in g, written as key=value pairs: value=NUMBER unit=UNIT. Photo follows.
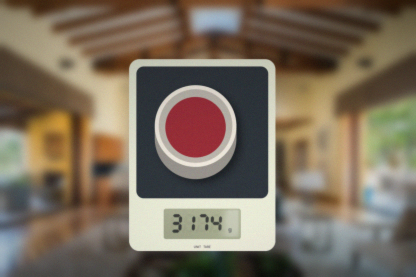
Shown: value=3174 unit=g
